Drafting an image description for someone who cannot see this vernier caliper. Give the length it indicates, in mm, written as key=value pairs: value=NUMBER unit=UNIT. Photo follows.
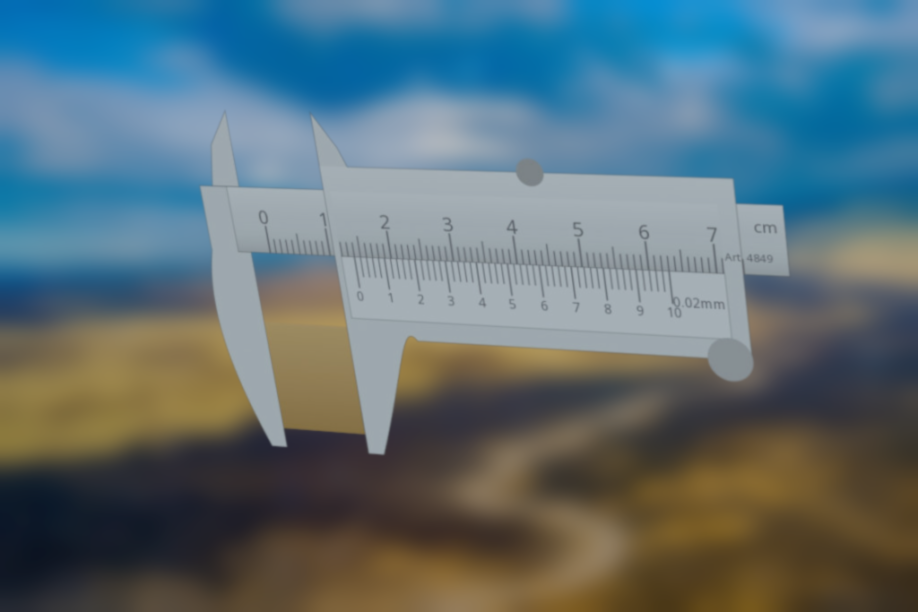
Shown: value=14.0 unit=mm
